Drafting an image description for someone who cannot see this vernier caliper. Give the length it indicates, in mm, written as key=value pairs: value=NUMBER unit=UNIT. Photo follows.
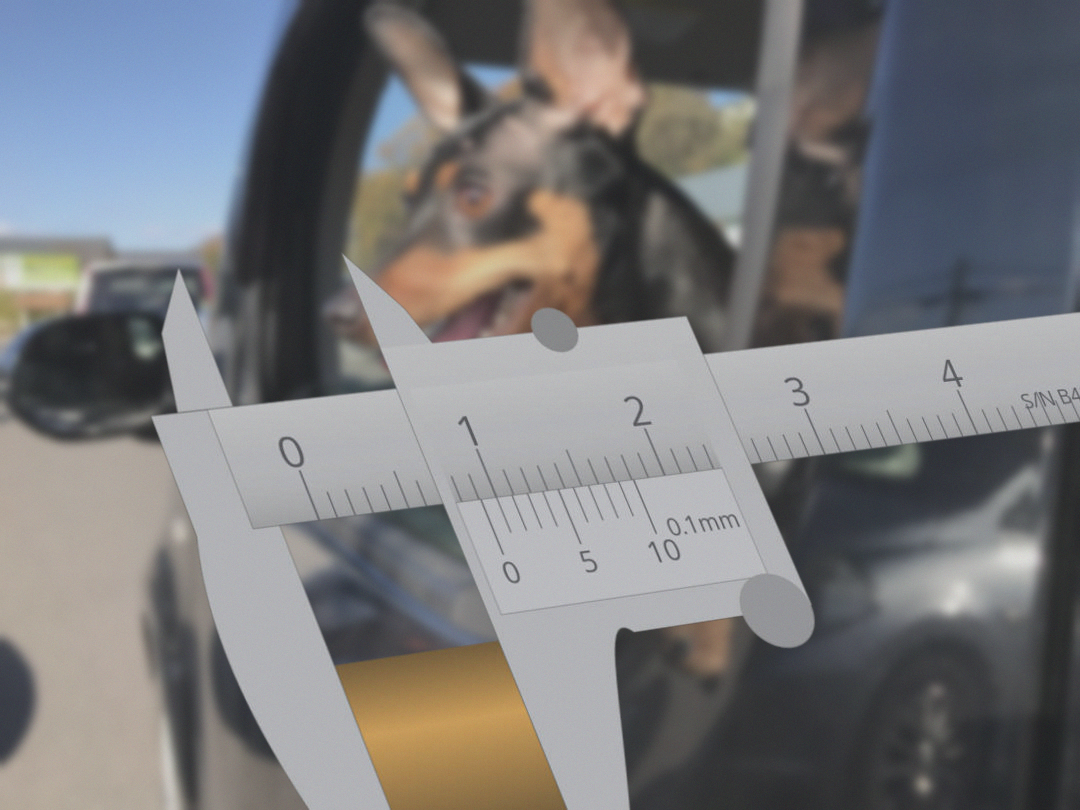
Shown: value=9.1 unit=mm
